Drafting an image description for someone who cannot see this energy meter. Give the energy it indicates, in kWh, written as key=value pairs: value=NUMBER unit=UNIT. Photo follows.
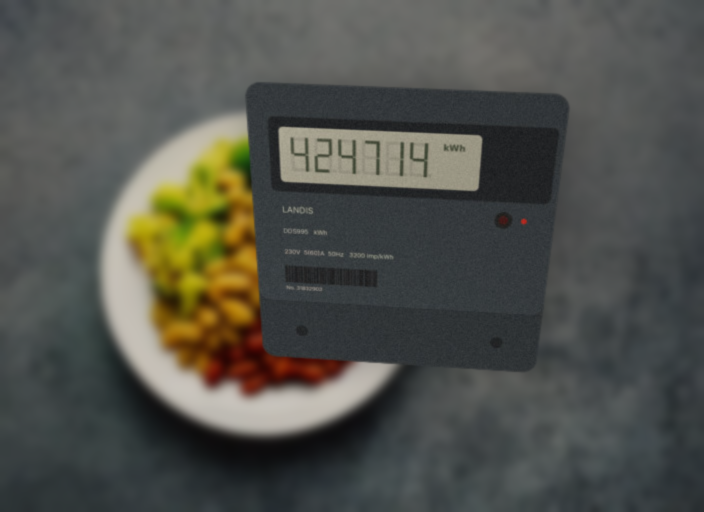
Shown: value=424714 unit=kWh
